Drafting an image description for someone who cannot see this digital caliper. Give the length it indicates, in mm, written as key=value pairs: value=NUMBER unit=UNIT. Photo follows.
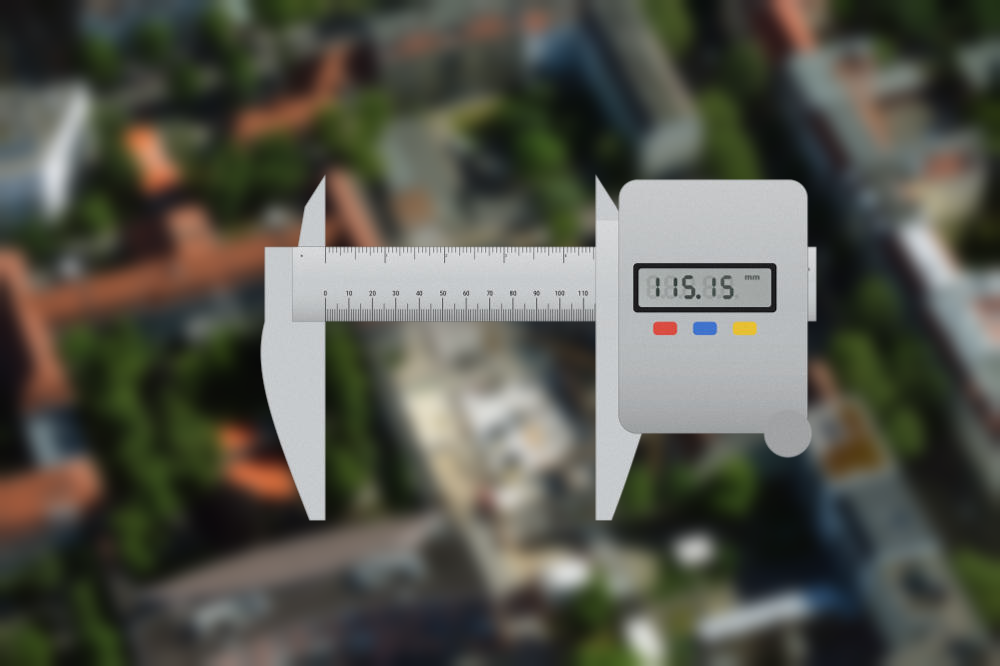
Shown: value=115.15 unit=mm
